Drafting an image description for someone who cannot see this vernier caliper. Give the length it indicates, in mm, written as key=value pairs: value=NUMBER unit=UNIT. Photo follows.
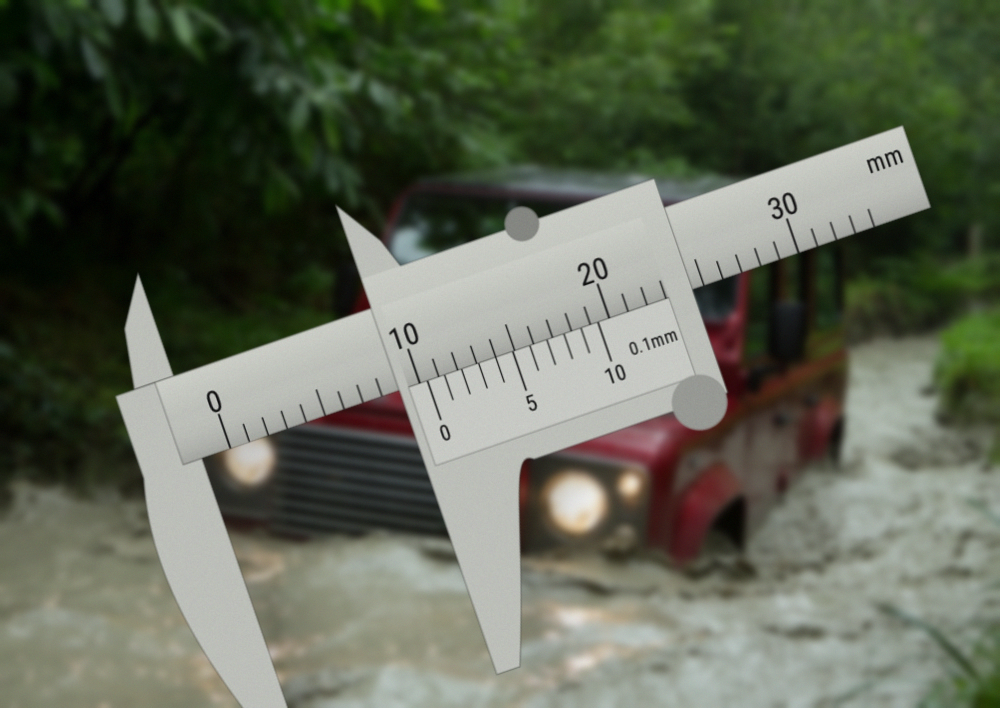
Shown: value=10.4 unit=mm
